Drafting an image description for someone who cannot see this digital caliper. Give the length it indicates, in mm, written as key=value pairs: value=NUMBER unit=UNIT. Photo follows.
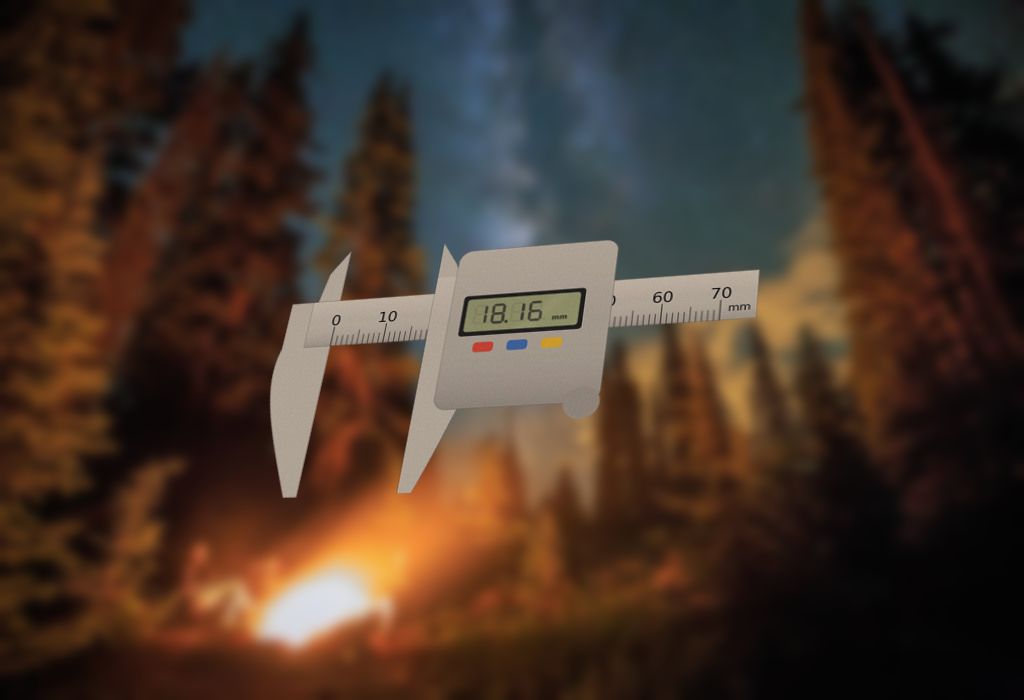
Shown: value=18.16 unit=mm
